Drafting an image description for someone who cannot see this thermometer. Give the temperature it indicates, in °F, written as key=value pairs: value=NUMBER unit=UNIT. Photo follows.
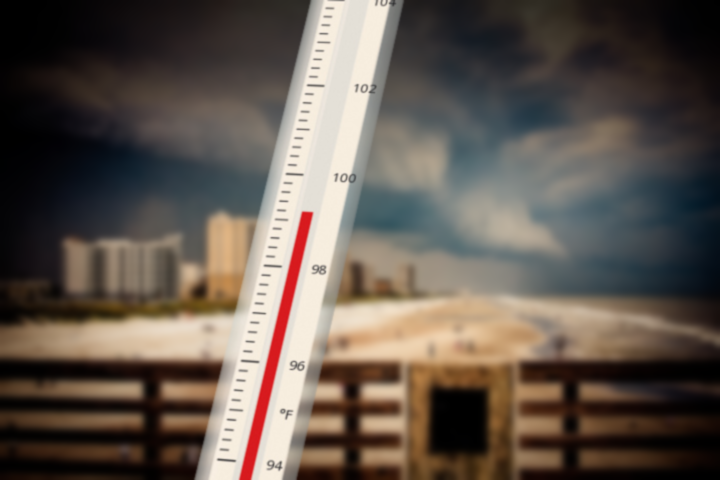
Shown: value=99.2 unit=°F
